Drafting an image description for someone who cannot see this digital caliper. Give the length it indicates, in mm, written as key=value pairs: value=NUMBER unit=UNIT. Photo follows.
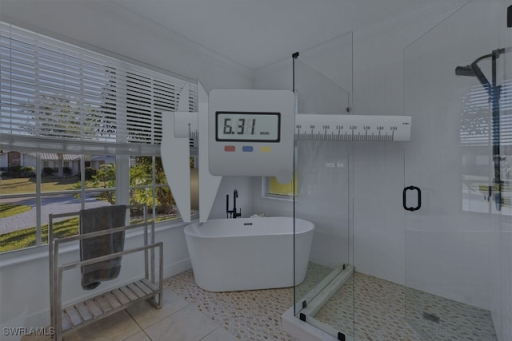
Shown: value=6.31 unit=mm
